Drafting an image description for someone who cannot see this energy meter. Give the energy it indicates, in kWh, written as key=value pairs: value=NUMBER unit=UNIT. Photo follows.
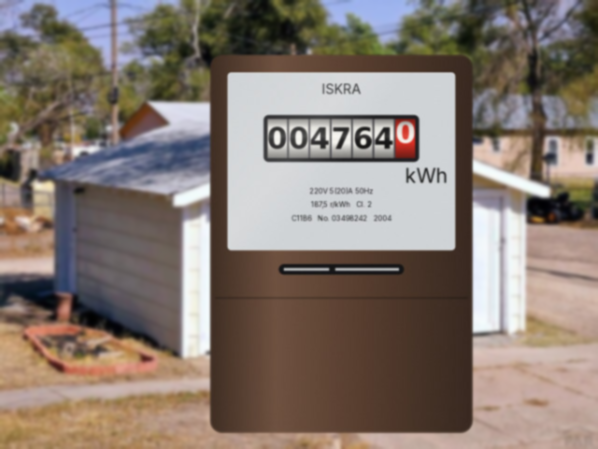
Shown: value=4764.0 unit=kWh
